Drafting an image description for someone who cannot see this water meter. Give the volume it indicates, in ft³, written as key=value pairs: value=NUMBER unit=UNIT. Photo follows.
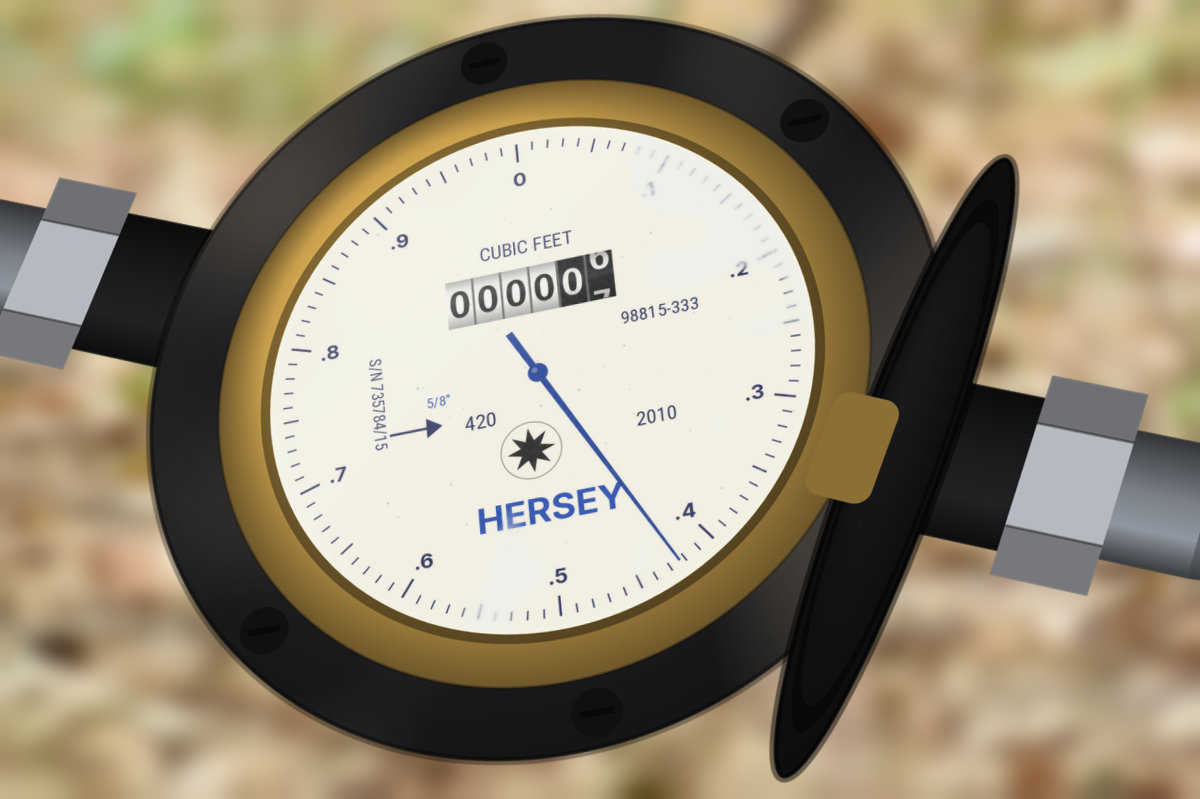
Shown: value=6.42 unit=ft³
